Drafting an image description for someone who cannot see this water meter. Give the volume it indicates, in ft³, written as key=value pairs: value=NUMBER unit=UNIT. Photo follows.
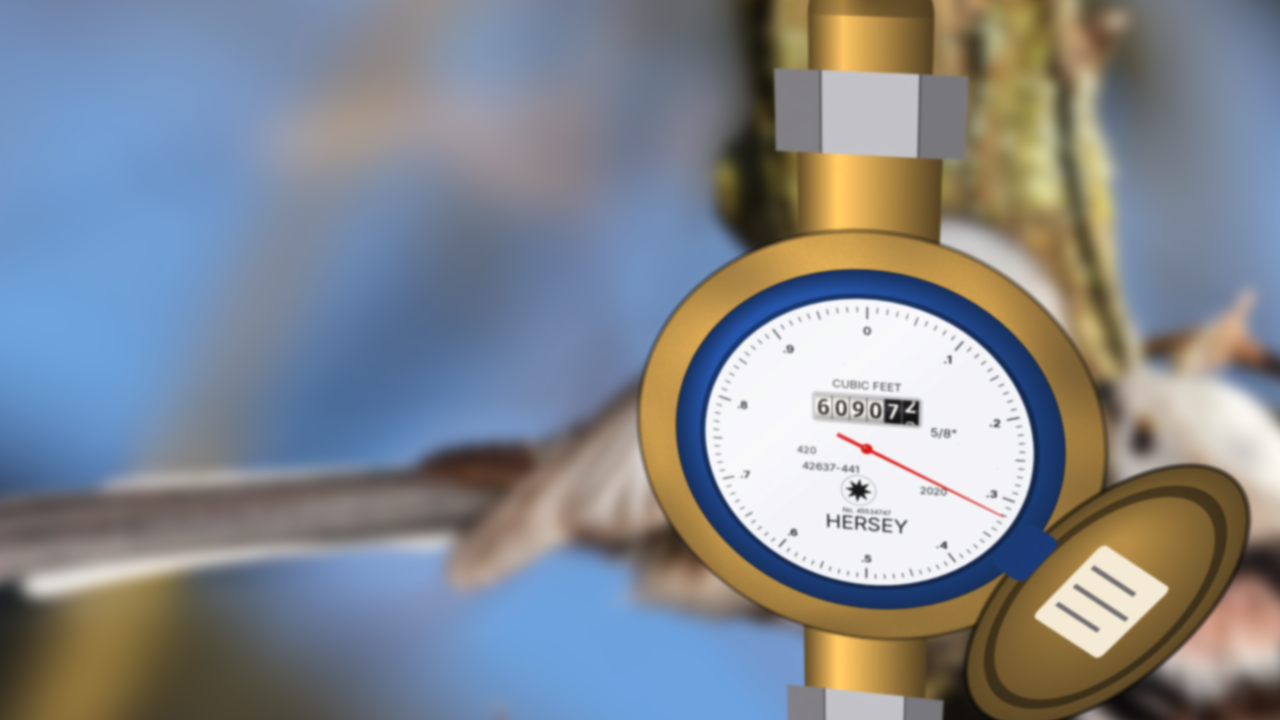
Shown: value=609072.32 unit=ft³
